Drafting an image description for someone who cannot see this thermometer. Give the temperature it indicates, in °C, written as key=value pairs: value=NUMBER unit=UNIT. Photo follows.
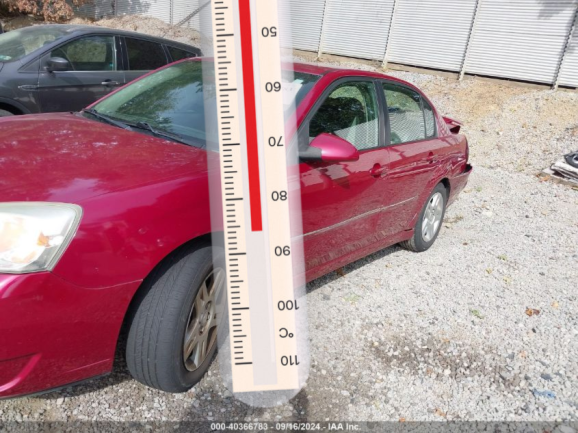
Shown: value=86 unit=°C
